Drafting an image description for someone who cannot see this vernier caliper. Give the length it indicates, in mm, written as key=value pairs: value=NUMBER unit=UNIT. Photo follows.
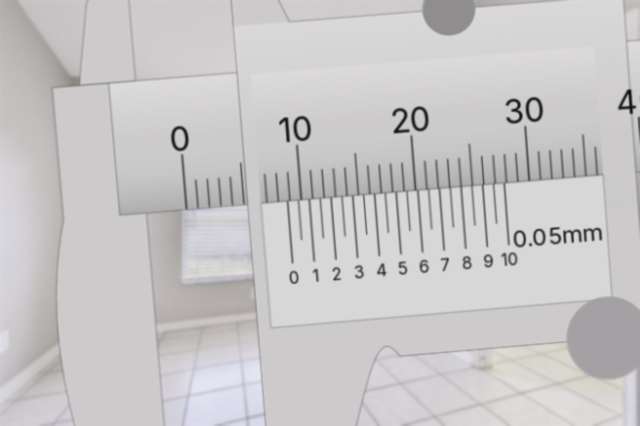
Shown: value=8.8 unit=mm
